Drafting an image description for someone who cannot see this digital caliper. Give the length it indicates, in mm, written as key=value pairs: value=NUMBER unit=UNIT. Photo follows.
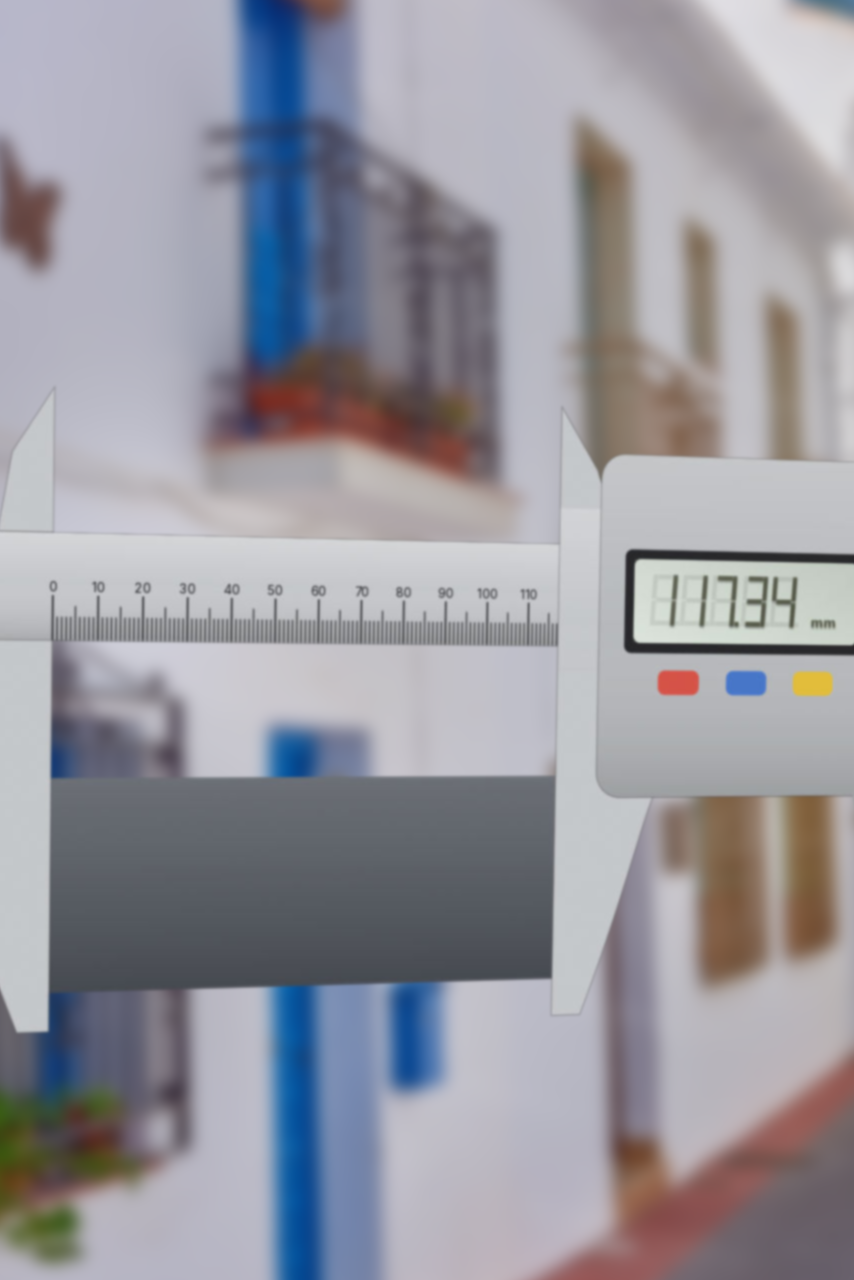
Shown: value=117.34 unit=mm
